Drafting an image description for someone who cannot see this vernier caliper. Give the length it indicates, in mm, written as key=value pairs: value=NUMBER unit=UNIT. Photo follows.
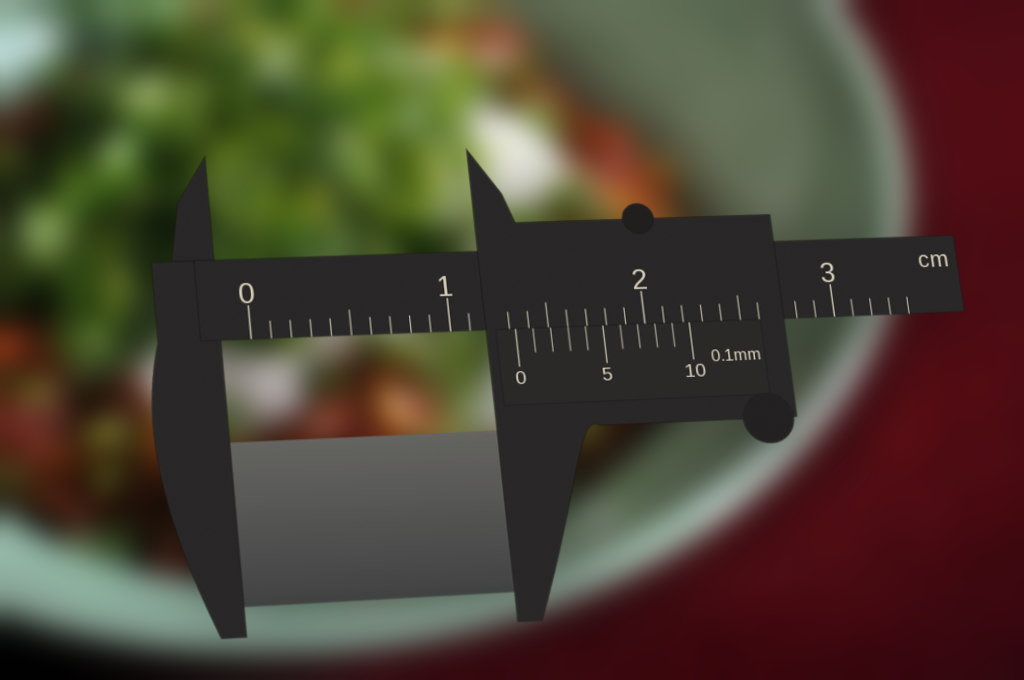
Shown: value=13.3 unit=mm
